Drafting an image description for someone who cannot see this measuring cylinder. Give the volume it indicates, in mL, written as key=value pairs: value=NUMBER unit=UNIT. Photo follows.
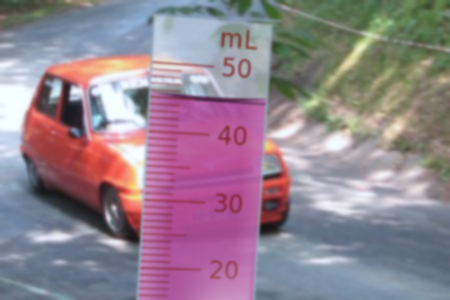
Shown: value=45 unit=mL
